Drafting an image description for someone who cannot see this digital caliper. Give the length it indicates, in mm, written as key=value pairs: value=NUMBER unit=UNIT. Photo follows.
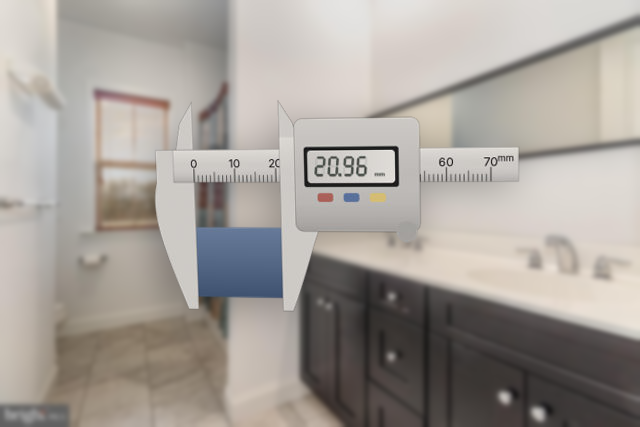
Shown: value=20.96 unit=mm
